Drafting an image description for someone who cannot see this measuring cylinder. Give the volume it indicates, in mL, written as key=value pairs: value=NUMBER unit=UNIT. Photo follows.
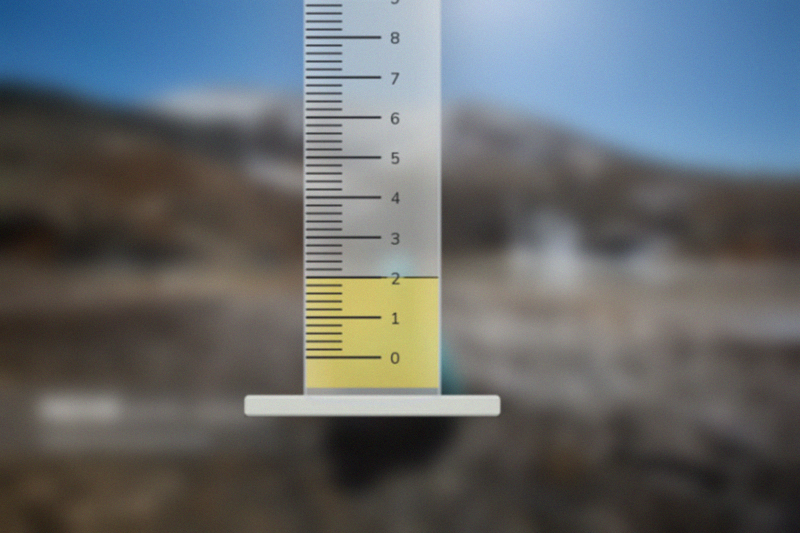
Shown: value=2 unit=mL
